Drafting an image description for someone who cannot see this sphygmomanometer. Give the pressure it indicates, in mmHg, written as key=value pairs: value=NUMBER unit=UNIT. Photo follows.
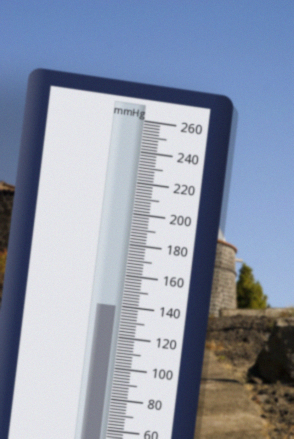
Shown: value=140 unit=mmHg
